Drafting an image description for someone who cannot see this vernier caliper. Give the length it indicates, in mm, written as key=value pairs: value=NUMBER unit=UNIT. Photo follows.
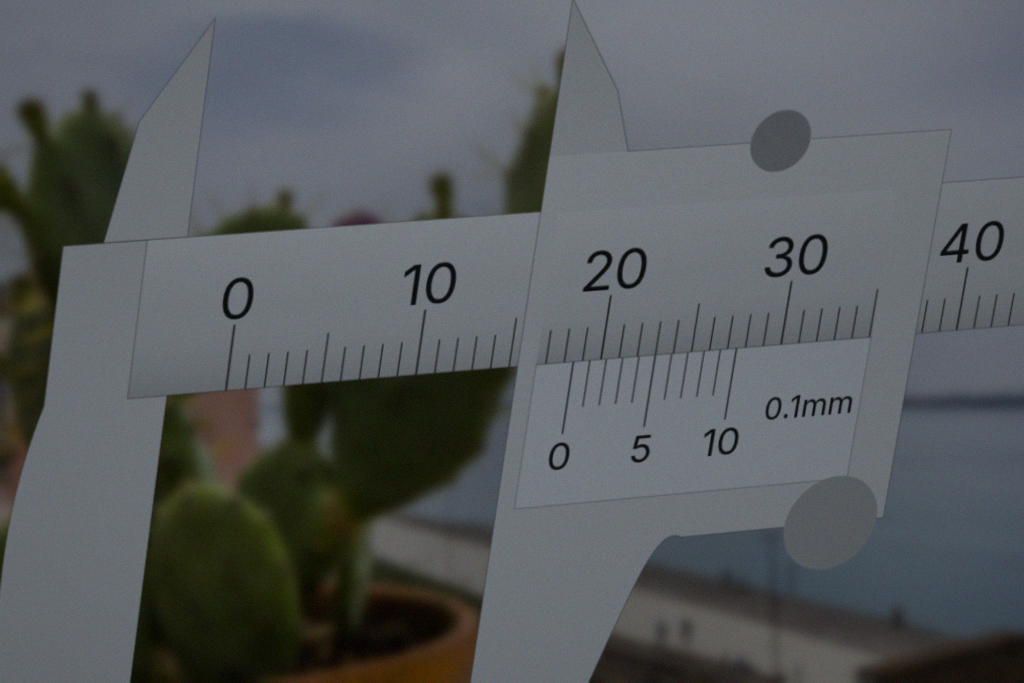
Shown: value=18.5 unit=mm
